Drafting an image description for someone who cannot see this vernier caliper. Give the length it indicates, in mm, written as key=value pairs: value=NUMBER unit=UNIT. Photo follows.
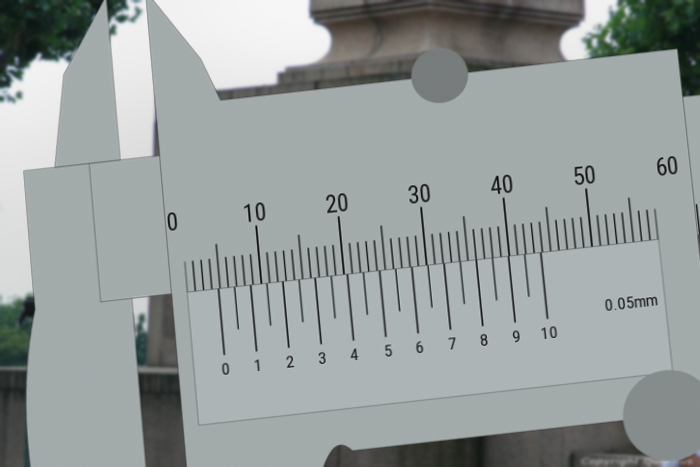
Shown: value=4.8 unit=mm
